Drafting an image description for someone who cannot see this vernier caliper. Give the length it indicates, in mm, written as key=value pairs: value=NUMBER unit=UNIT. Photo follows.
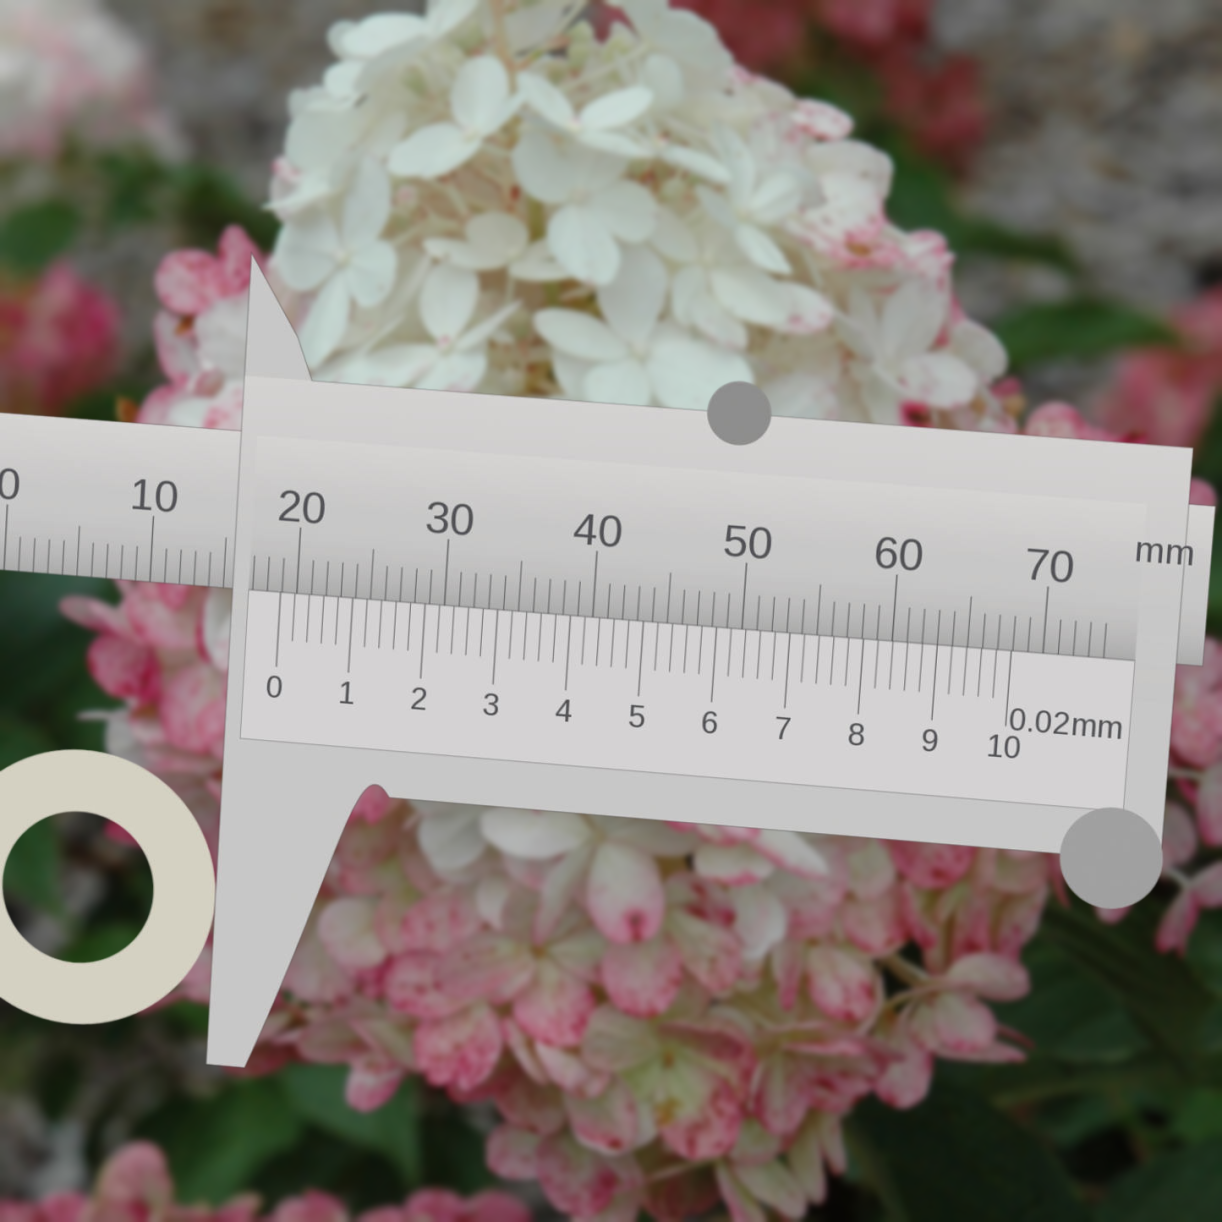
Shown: value=18.9 unit=mm
